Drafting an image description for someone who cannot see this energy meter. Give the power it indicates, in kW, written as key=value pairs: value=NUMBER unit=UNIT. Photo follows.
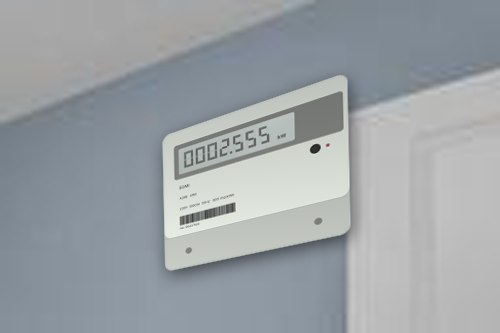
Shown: value=2.555 unit=kW
